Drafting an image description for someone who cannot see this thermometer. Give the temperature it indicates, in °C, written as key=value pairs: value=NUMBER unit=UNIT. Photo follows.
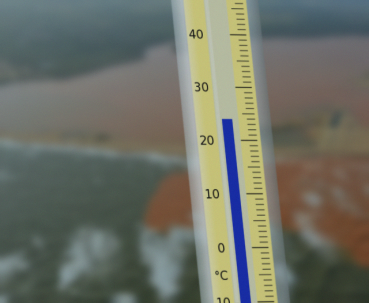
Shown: value=24 unit=°C
